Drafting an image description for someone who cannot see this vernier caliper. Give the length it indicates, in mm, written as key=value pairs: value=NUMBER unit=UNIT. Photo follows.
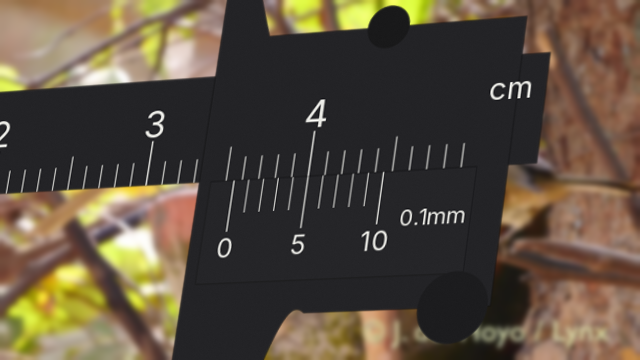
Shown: value=35.5 unit=mm
